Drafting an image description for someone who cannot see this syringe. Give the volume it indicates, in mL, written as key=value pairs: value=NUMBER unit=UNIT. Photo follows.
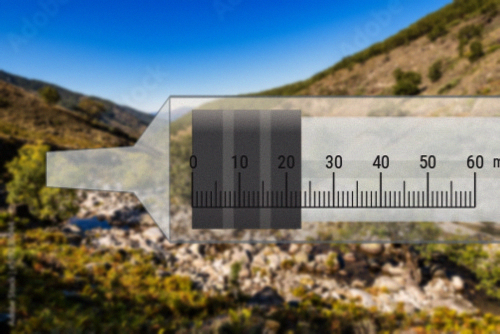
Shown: value=0 unit=mL
